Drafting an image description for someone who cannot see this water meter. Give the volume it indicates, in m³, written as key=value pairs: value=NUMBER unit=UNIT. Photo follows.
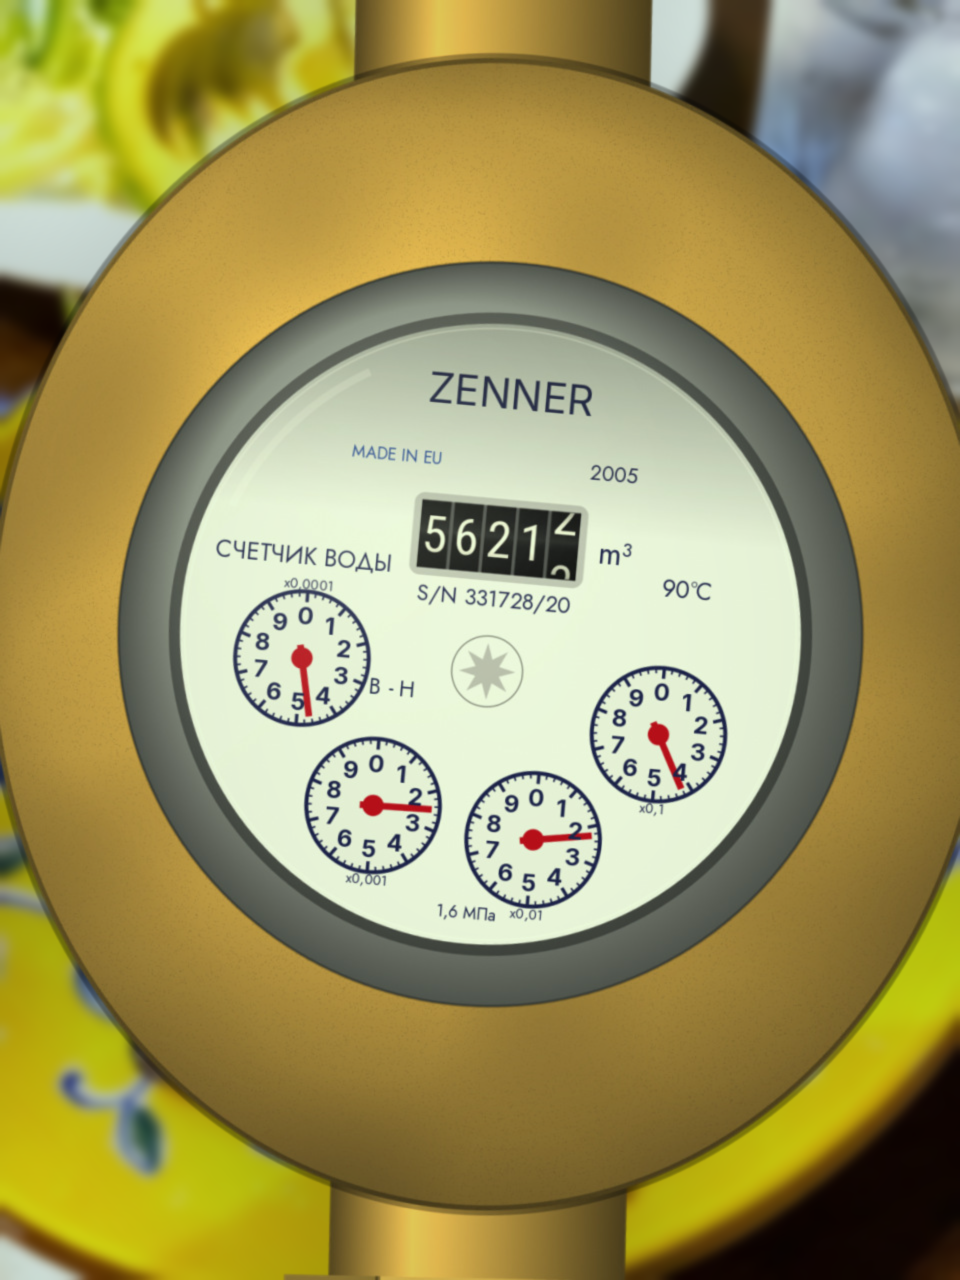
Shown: value=56212.4224 unit=m³
